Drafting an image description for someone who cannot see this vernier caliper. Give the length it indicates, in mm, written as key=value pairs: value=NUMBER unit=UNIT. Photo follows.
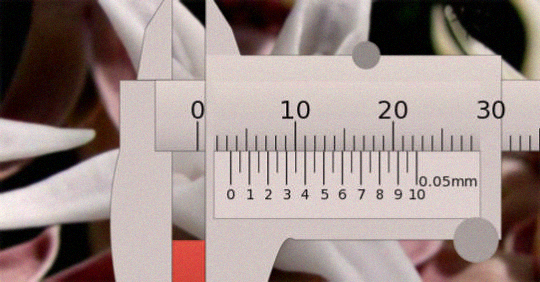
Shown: value=3.4 unit=mm
